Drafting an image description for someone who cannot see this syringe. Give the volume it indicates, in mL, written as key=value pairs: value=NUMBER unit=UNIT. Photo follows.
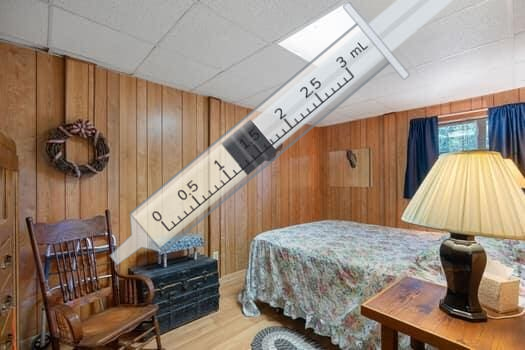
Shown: value=1.2 unit=mL
